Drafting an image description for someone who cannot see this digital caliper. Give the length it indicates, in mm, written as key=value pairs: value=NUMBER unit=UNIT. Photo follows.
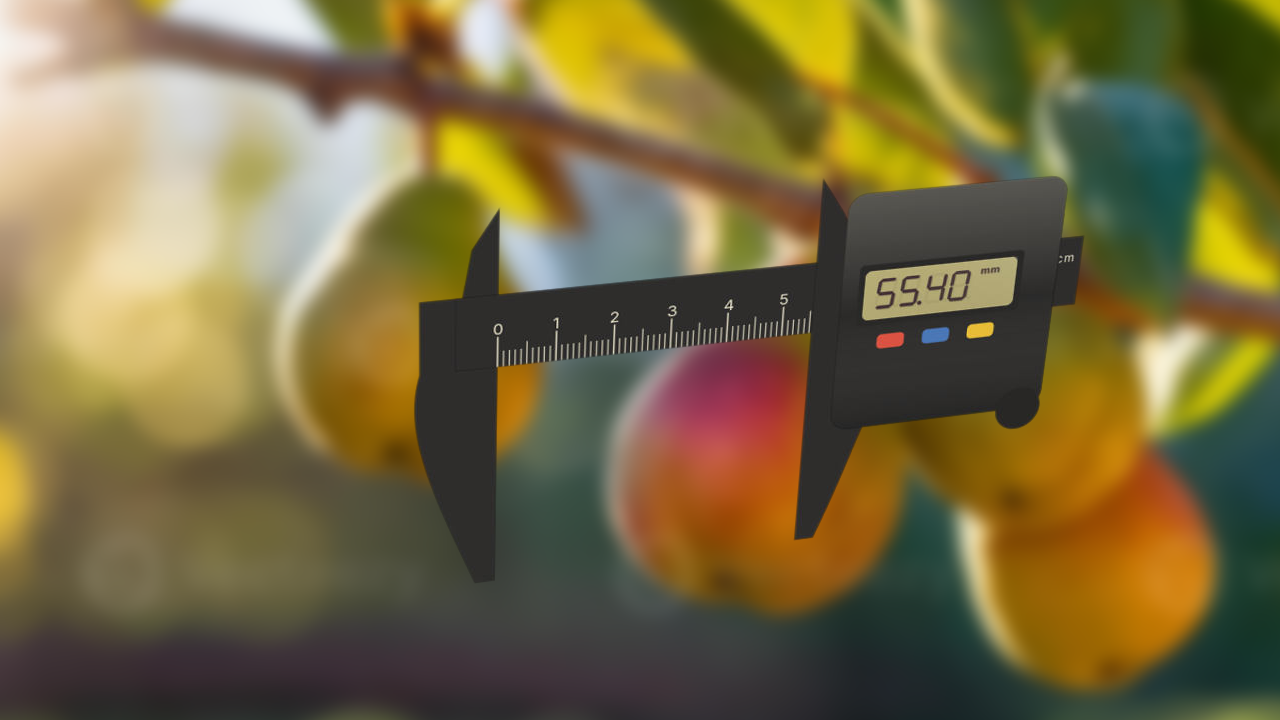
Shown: value=55.40 unit=mm
